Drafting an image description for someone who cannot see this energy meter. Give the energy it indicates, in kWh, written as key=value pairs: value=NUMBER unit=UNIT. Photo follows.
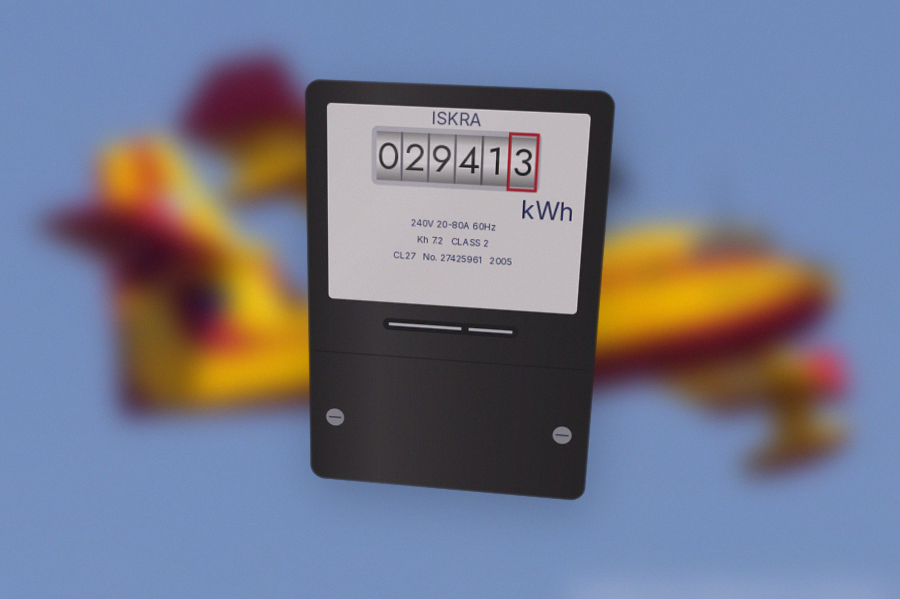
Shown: value=2941.3 unit=kWh
